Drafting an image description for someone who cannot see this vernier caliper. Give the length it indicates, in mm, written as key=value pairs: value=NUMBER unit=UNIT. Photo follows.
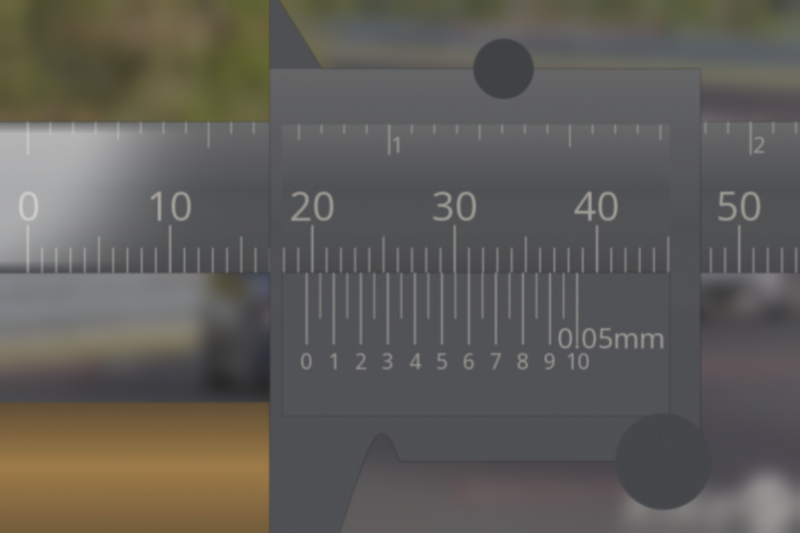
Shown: value=19.6 unit=mm
